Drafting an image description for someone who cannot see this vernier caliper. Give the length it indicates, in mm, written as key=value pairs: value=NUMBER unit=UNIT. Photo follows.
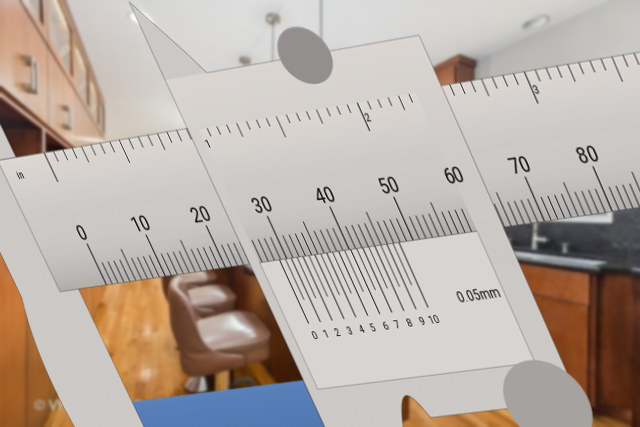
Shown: value=28.8 unit=mm
